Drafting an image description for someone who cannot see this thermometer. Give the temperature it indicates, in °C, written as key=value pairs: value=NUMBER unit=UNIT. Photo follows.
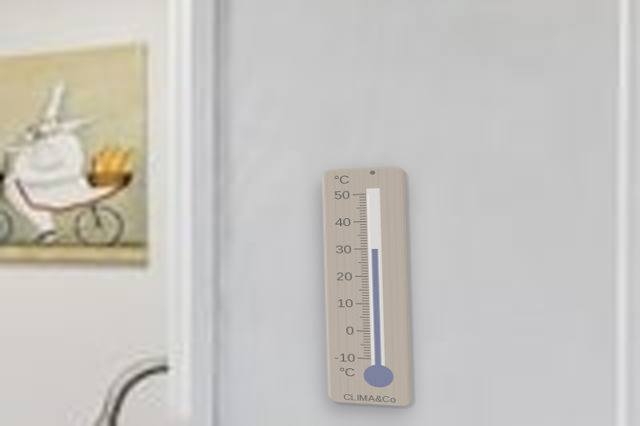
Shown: value=30 unit=°C
